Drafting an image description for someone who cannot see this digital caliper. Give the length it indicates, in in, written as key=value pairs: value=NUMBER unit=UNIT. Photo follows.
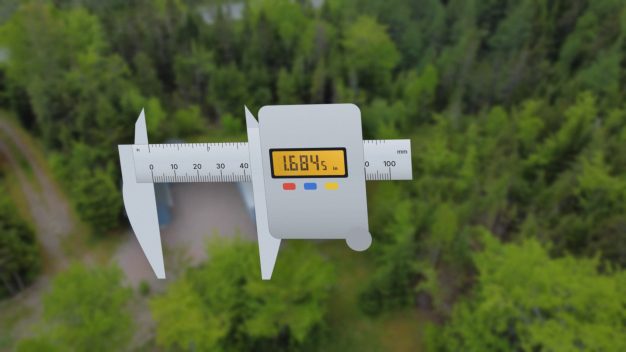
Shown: value=1.6845 unit=in
